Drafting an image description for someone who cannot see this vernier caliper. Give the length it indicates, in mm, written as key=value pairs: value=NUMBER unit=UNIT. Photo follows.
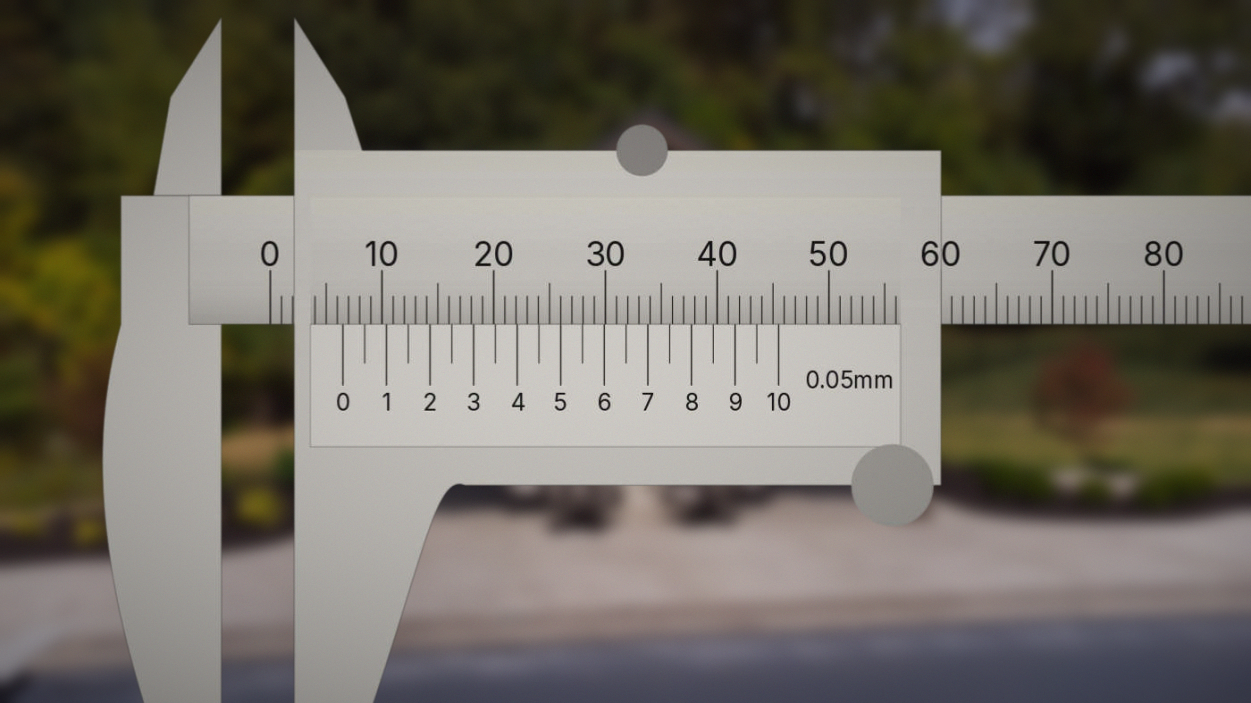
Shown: value=6.5 unit=mm
